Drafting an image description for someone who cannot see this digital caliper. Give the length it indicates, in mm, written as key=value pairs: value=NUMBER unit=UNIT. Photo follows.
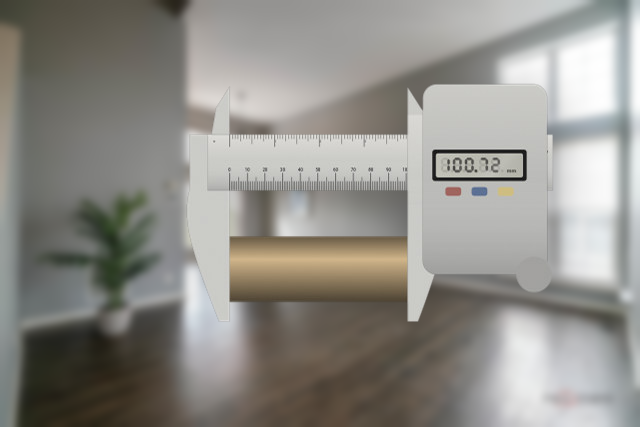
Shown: value=100.72 unit=mm
